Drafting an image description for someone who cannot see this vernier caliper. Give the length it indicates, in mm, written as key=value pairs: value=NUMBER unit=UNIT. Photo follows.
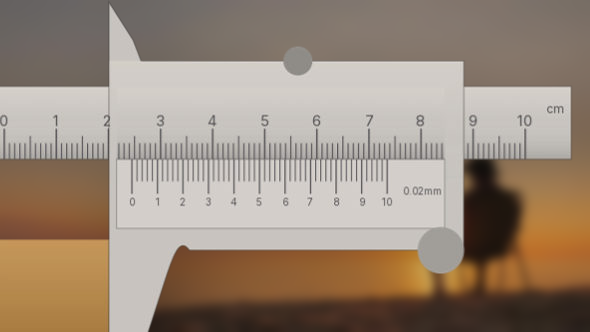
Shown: value=24.5 unit=mm
